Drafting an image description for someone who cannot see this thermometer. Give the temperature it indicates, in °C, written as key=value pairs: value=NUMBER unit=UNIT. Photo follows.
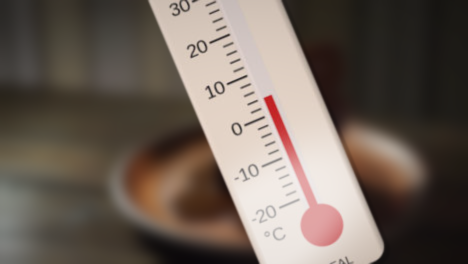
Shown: value=4 unit=°C
